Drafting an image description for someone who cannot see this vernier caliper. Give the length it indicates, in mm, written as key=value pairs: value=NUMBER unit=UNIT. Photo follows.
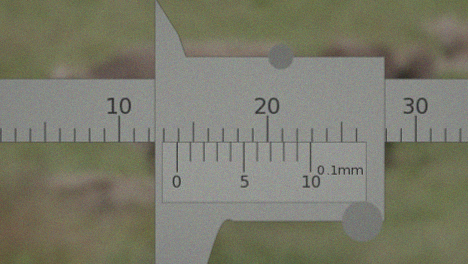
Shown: value=13.9 unit=mm
